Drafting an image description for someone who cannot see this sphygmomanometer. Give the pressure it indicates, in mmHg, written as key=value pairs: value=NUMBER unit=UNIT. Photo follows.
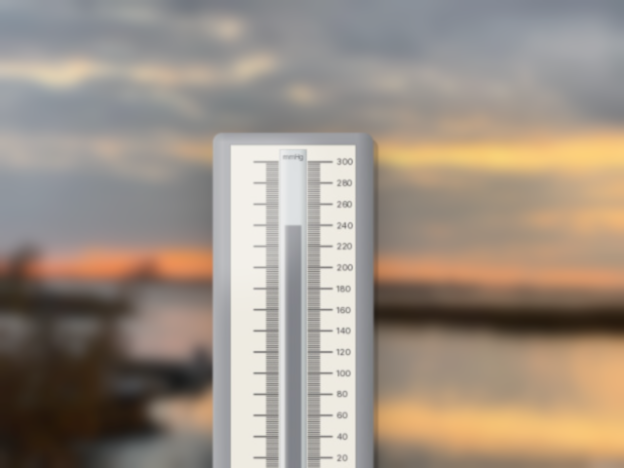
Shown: value=240 unit=mmHg
